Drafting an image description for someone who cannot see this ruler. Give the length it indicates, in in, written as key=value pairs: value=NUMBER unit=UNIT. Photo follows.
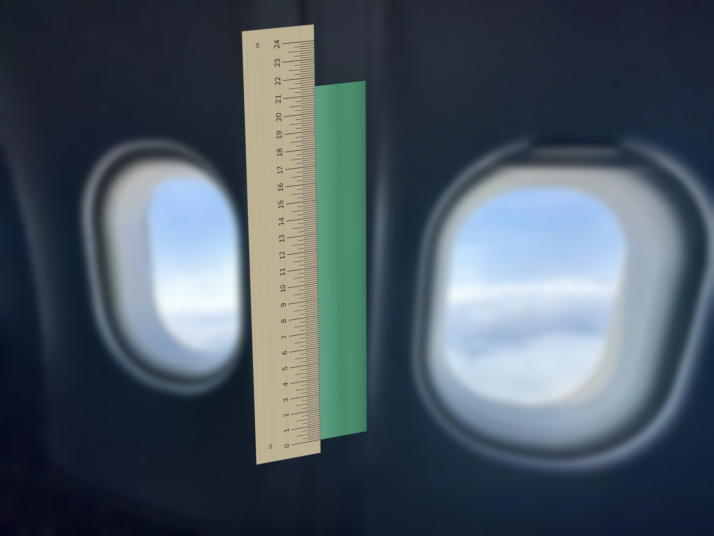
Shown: value=21.5 unit=in
